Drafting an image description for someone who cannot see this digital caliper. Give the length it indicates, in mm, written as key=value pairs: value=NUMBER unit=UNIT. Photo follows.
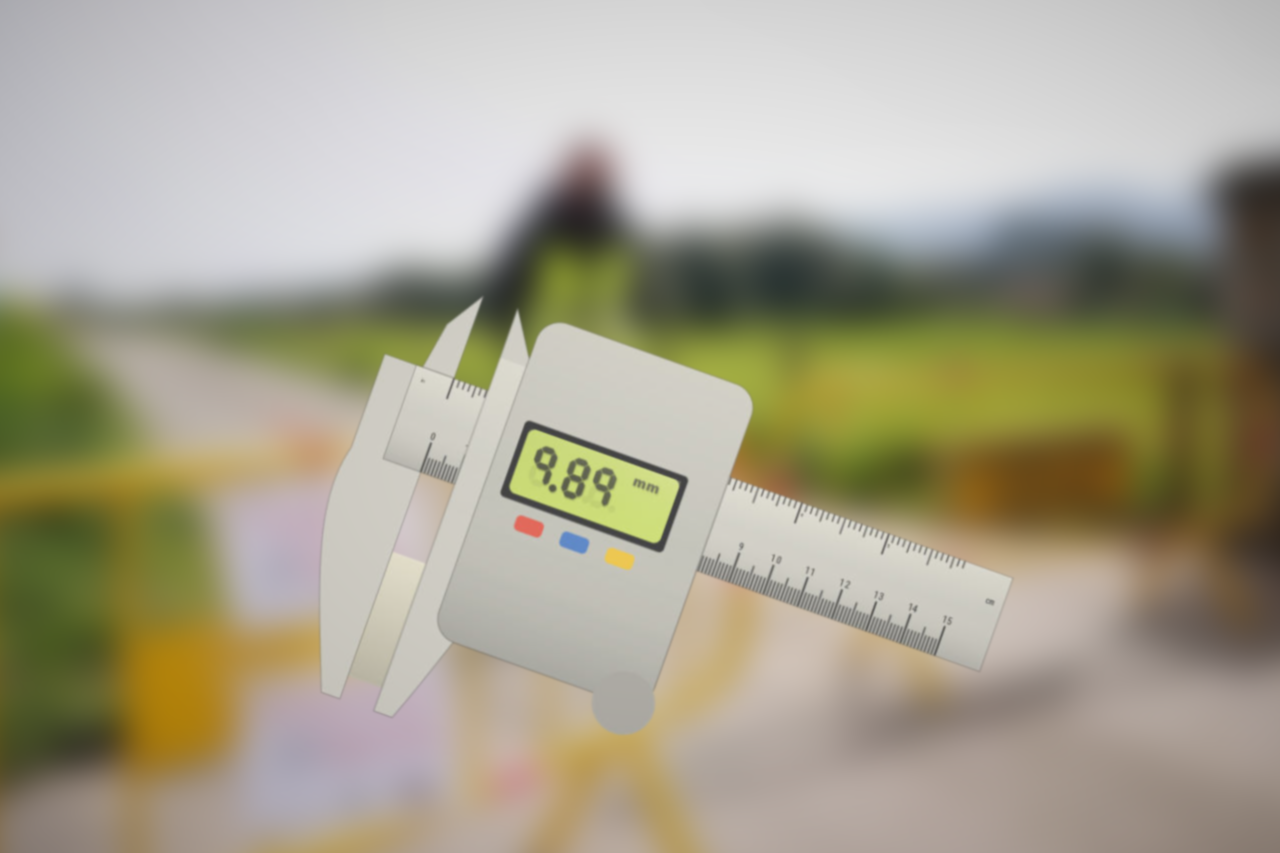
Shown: value=9.89 unit=mm
